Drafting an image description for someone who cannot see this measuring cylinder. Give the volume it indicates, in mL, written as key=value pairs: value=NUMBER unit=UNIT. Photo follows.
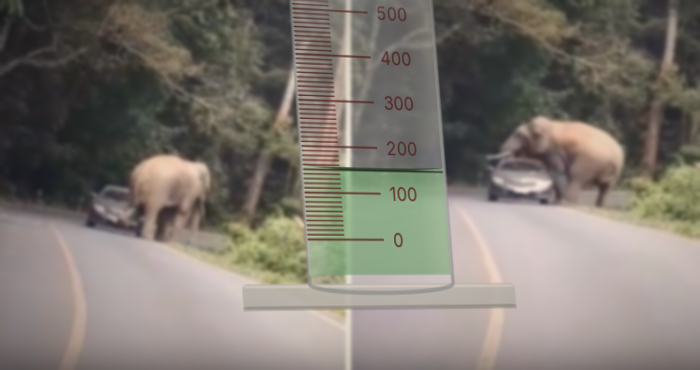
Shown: value=150 unit=mL
